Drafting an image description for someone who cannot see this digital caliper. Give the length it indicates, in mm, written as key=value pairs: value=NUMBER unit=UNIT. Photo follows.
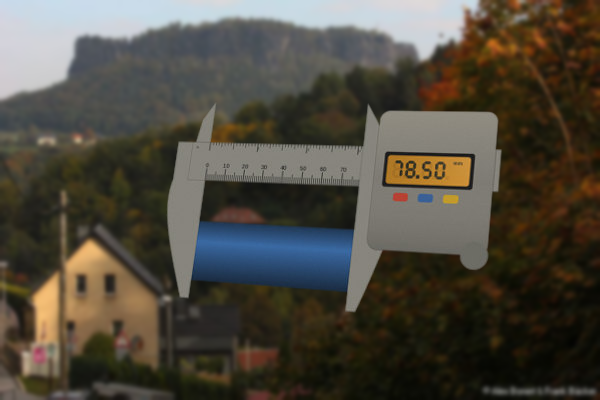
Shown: value=78.50 unit=mm
